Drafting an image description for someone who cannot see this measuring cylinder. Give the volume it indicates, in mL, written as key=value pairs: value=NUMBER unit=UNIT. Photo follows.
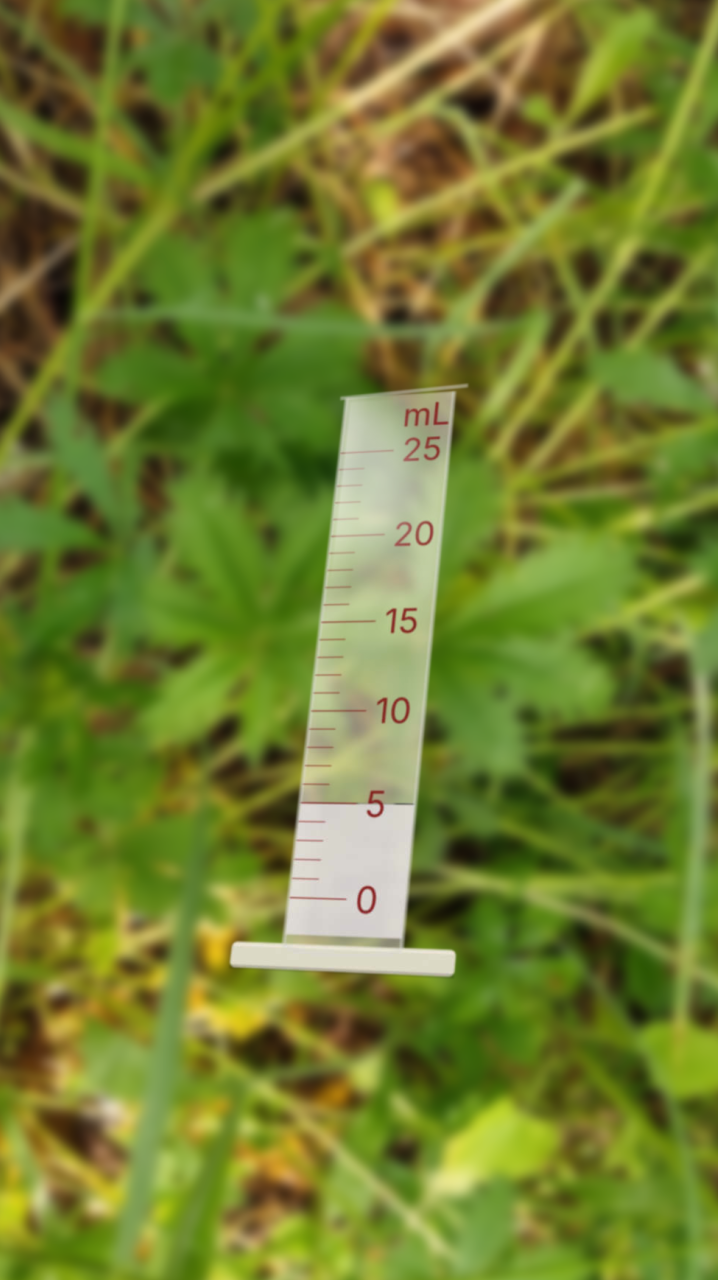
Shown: value=5 unit=mL
